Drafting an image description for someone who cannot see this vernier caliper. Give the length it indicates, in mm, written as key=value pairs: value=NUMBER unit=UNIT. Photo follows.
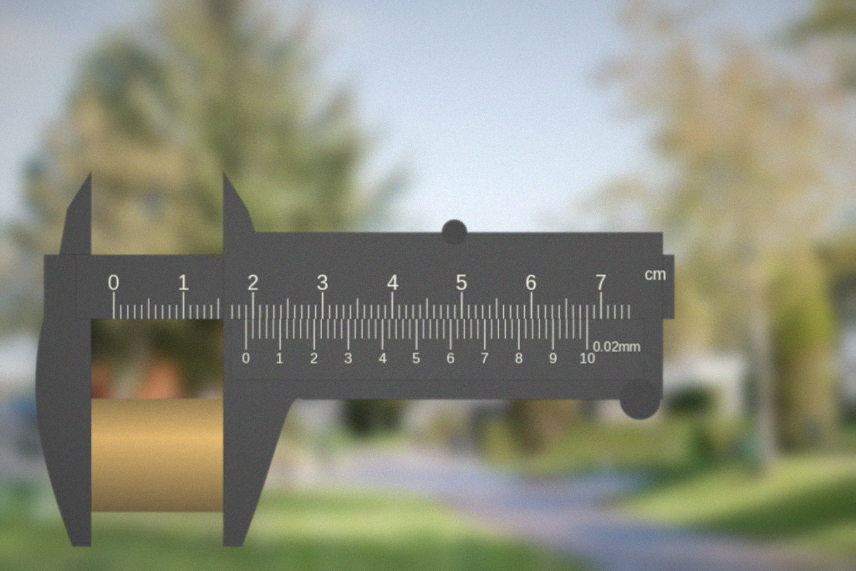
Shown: value=19.0 unit=mm
